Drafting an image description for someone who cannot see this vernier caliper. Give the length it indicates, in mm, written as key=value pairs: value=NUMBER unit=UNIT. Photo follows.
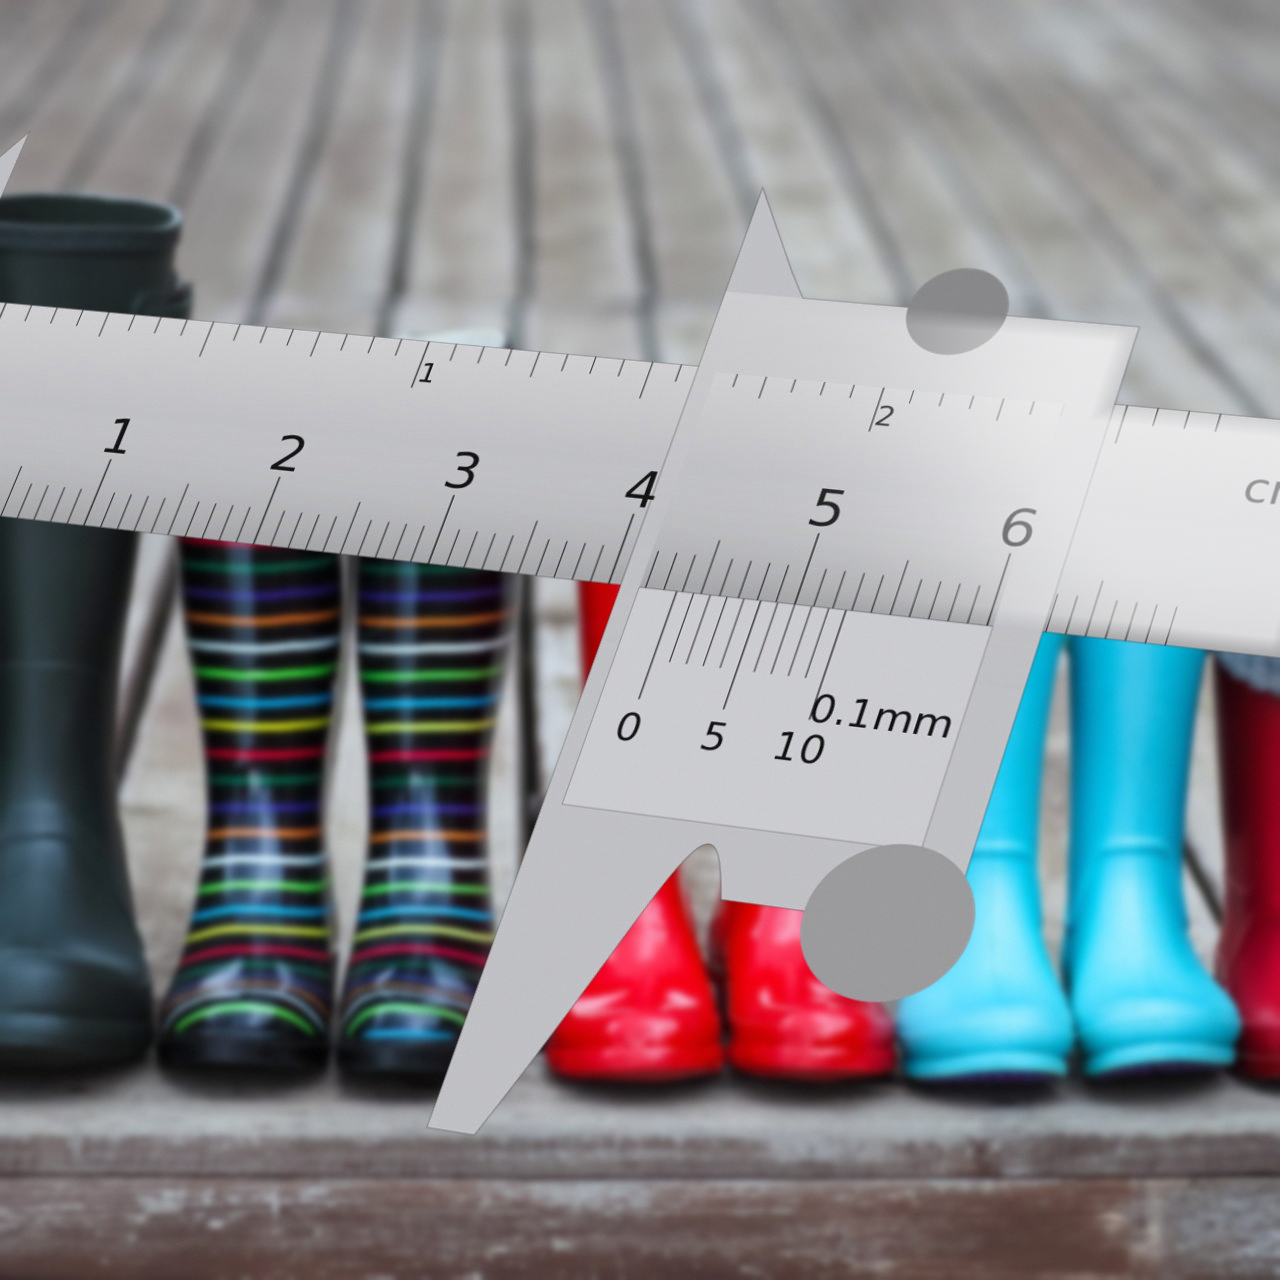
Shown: value=43.7 unit=mm
